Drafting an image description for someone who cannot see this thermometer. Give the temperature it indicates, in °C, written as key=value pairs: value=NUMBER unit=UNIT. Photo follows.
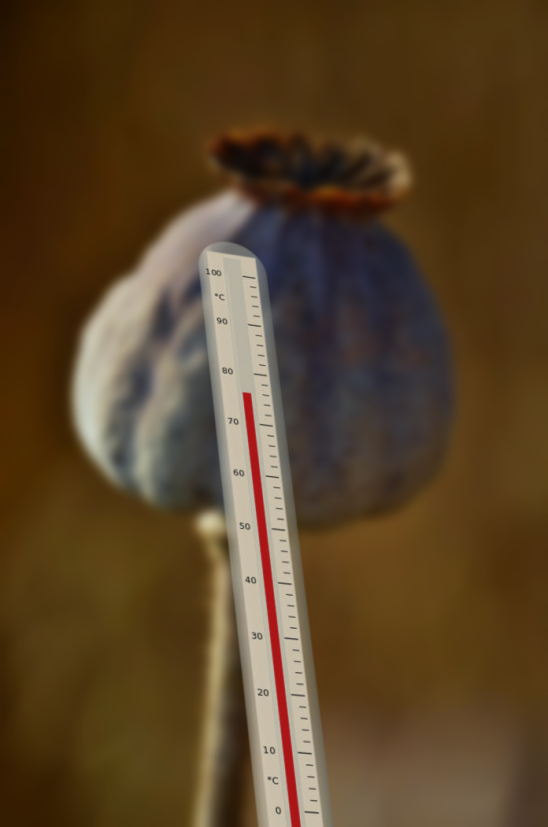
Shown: value=76 unit=°C
